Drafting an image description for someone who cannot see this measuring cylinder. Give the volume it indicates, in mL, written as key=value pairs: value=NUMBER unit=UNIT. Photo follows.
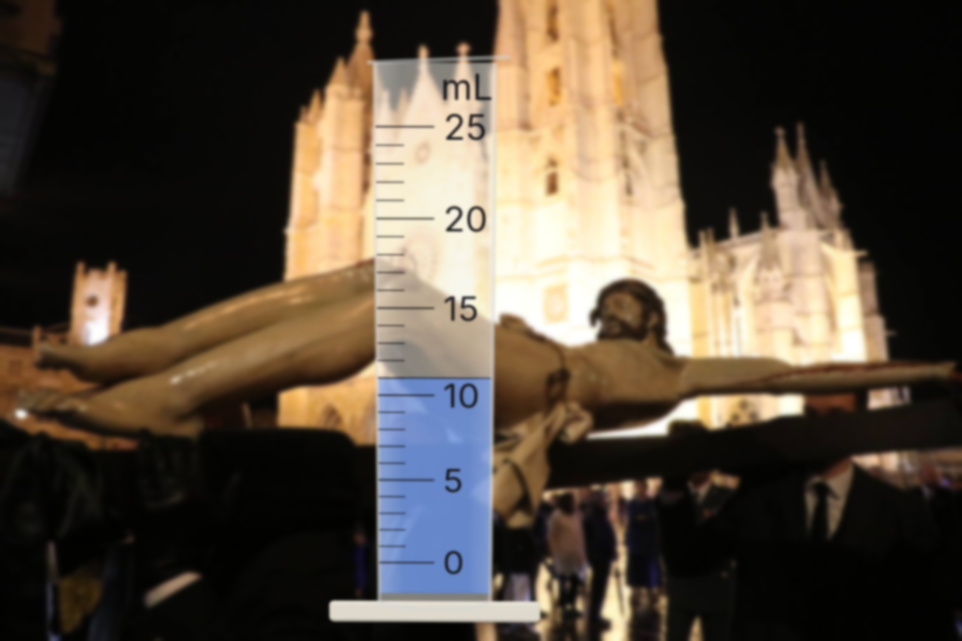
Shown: value=11 unit=mL
